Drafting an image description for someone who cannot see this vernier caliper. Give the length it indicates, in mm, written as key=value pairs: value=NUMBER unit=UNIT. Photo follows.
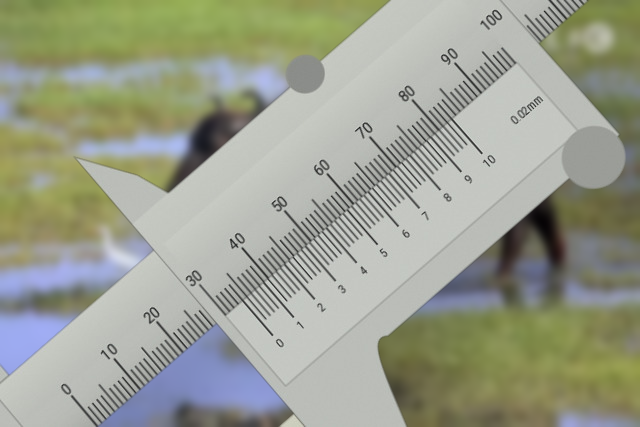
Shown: value=34.0 unit=mm
